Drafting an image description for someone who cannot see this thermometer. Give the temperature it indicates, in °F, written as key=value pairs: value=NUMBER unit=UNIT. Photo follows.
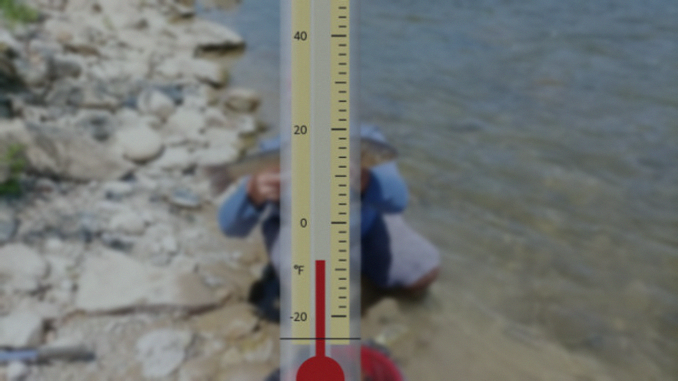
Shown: value=-8 unit=°F
